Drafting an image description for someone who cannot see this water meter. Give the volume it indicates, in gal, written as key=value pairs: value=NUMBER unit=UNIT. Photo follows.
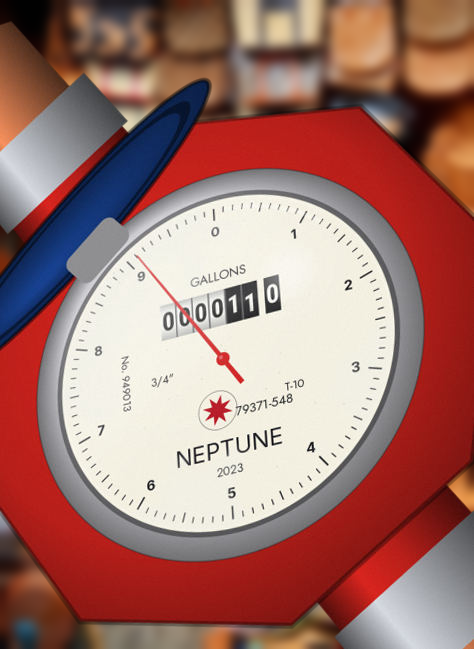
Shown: value=109.1 unit=gal
